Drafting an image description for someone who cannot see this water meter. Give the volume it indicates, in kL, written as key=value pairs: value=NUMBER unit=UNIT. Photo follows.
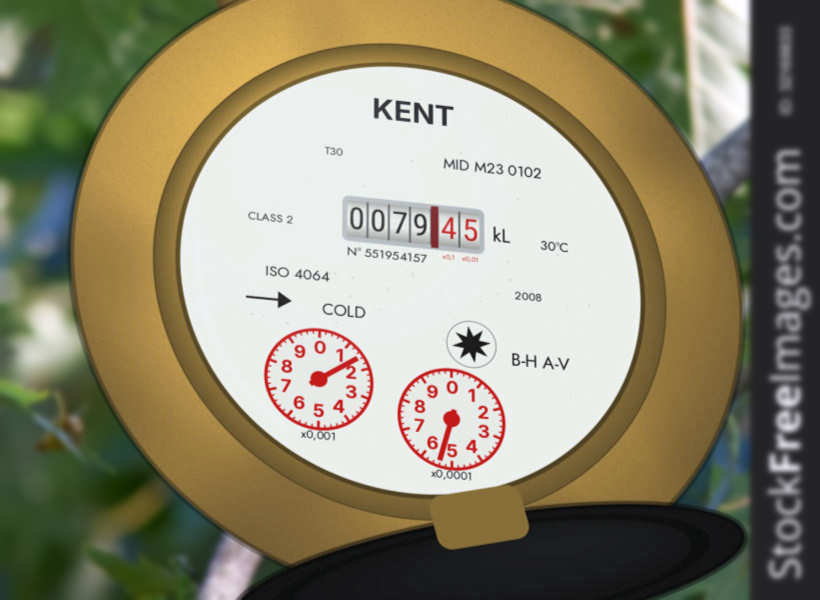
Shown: value=79.4515 unit=kL
